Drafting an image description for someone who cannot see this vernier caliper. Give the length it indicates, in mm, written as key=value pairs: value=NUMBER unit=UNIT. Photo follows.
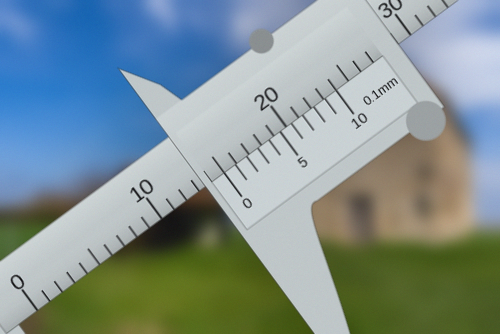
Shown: value=15.0 unit=mm
